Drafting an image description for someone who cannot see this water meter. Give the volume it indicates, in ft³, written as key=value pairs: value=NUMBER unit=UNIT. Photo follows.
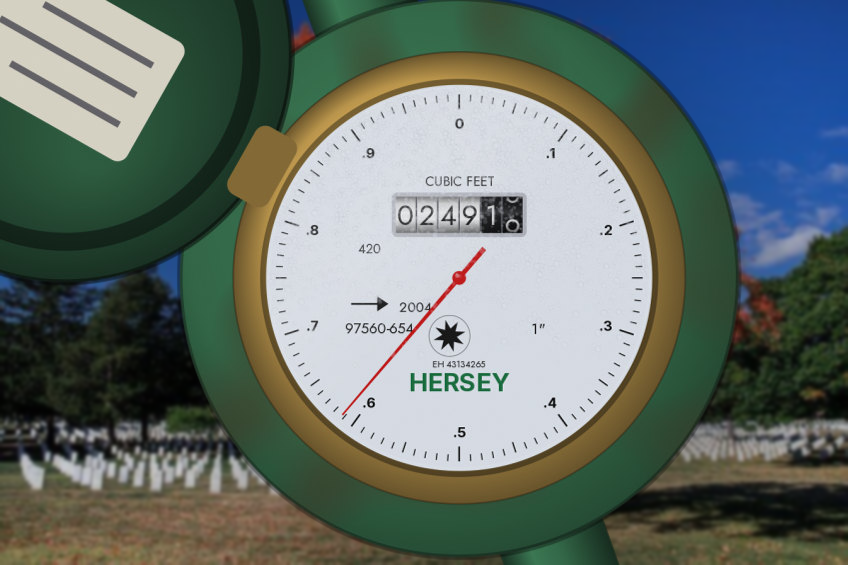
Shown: value=24918.61 unit=ft³
